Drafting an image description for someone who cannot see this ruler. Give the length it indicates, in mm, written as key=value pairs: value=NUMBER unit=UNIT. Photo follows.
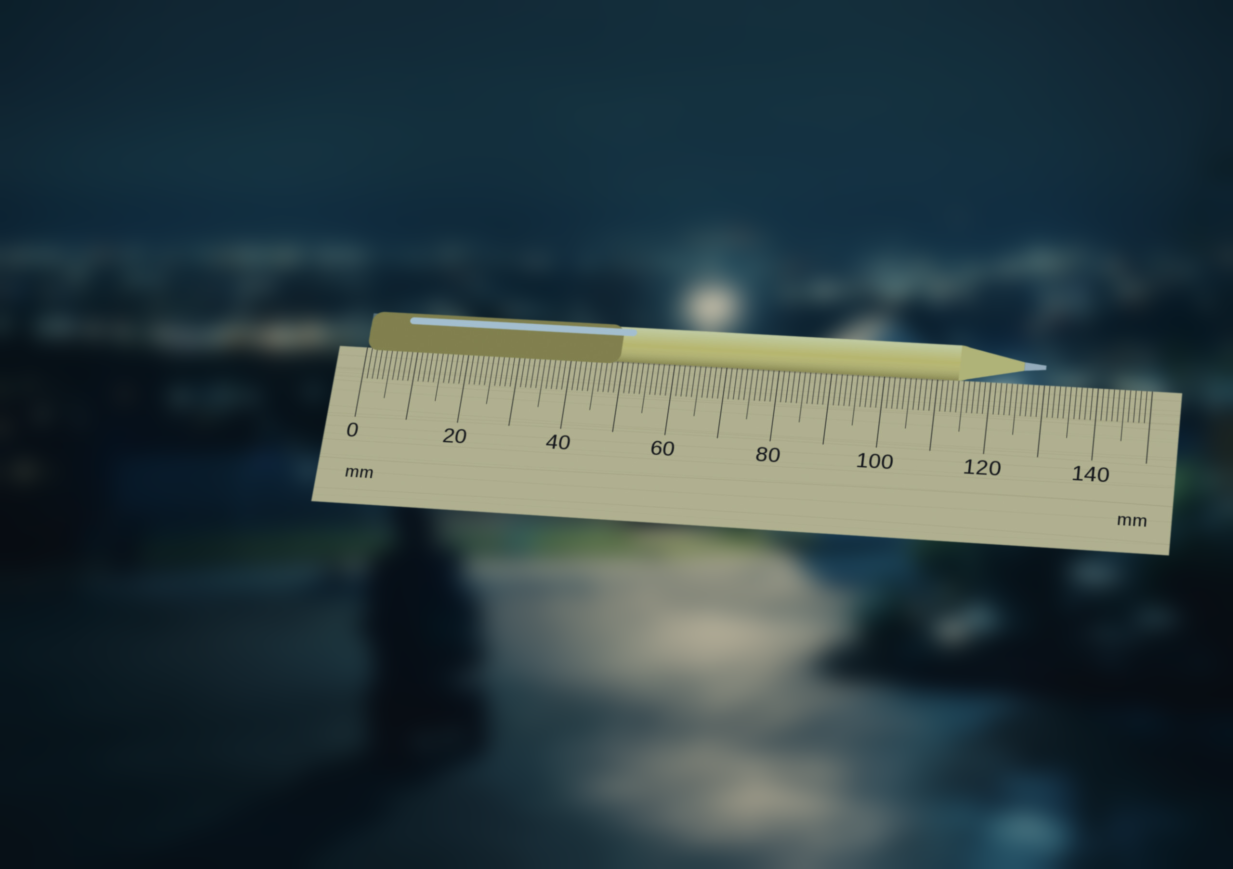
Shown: value=130 unit=mm
